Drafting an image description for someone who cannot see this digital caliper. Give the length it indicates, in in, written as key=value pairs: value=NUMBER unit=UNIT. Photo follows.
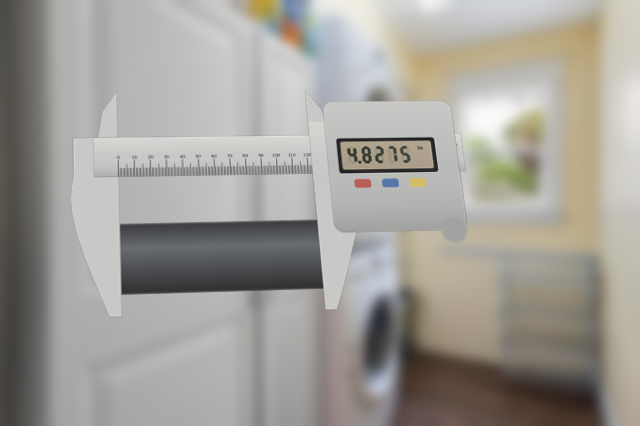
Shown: value=4.8275 unit=in
